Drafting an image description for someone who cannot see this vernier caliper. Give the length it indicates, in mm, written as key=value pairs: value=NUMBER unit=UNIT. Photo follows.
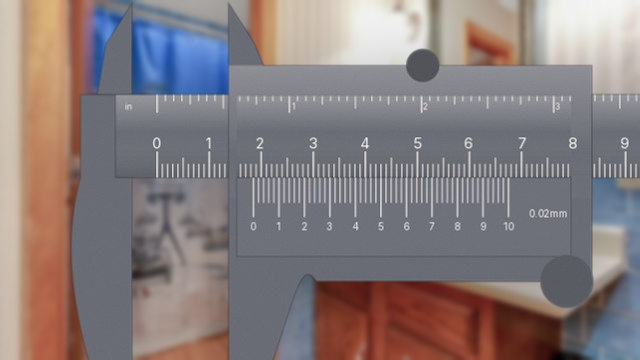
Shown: value=18.5 unit=mm
